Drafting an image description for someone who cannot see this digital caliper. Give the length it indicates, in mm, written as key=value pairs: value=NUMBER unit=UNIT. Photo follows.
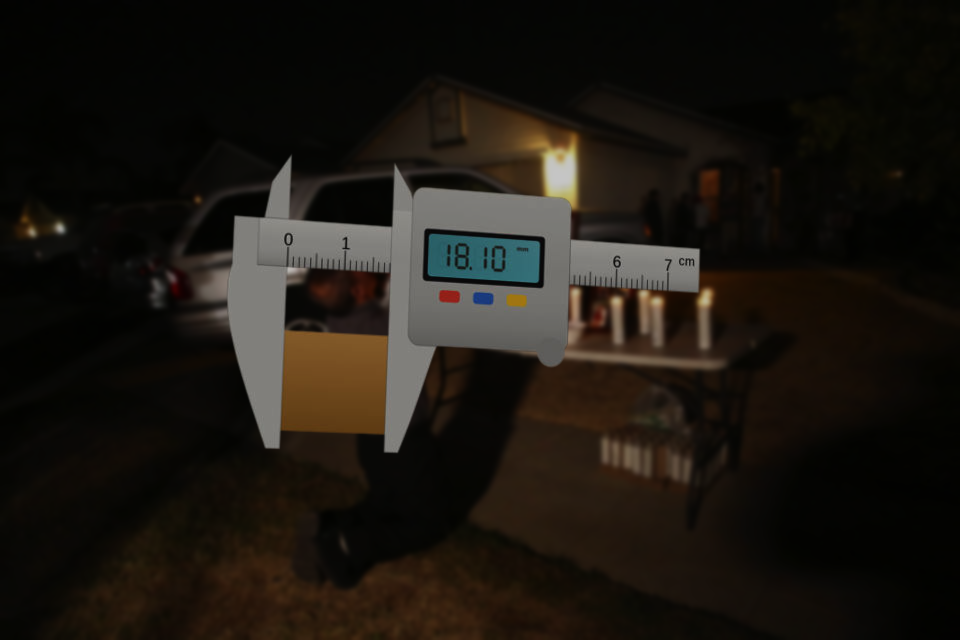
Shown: value=18.10 unit=mm
